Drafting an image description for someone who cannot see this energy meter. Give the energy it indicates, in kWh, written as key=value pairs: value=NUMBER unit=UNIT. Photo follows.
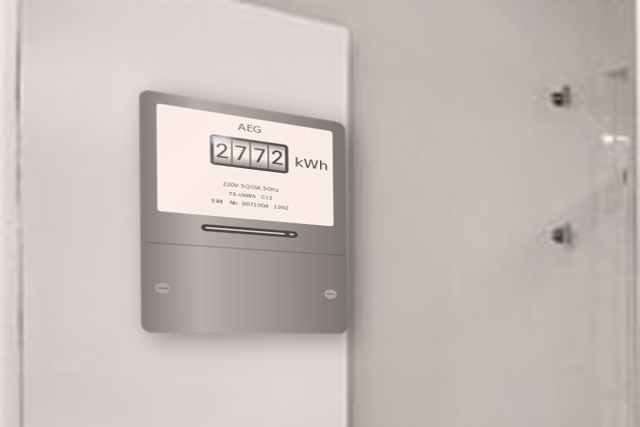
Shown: value=2772 unit=kWh
